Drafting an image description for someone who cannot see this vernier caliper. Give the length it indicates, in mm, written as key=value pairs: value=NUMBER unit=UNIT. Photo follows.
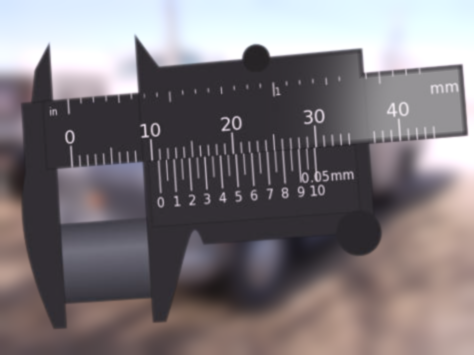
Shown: value=10.8 unit=mm
